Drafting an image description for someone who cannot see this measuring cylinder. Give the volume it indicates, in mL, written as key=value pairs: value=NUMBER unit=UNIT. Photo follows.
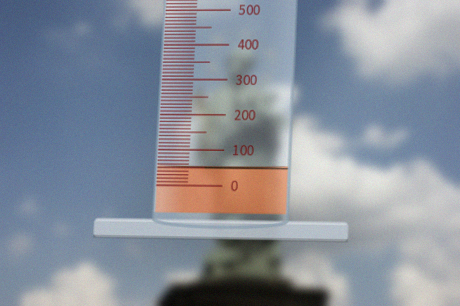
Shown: value=50 unit=mL
